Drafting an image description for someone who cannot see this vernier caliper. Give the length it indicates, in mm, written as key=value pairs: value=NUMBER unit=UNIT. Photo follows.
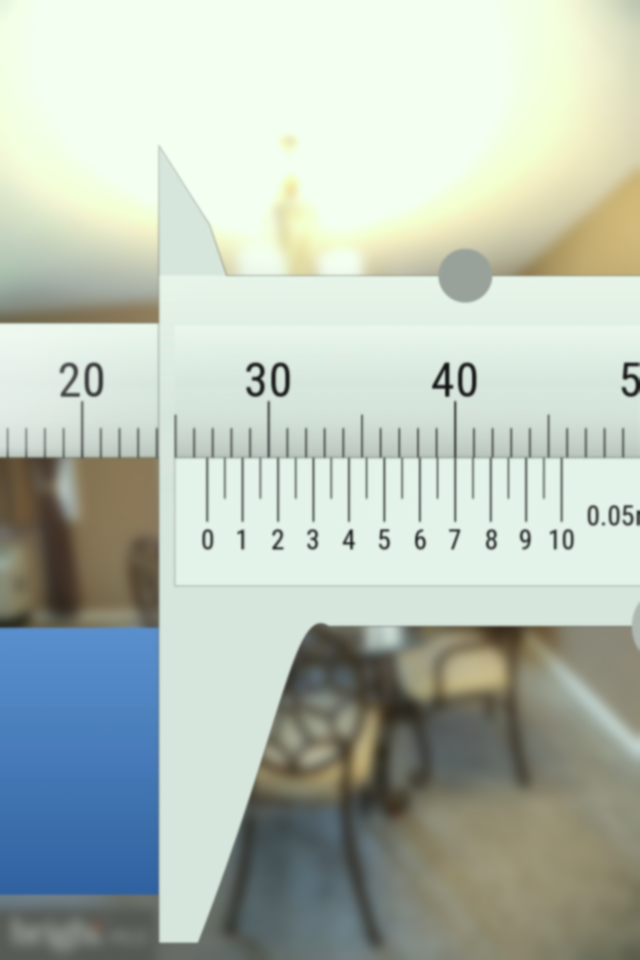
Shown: value=26.7 unit=mm
